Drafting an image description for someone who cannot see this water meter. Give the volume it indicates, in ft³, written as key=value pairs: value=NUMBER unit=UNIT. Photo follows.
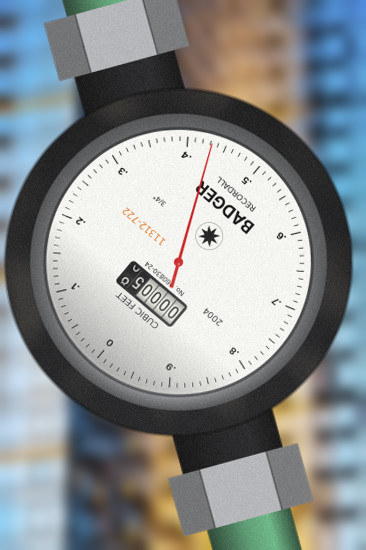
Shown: value=58.43 unit=ft³
